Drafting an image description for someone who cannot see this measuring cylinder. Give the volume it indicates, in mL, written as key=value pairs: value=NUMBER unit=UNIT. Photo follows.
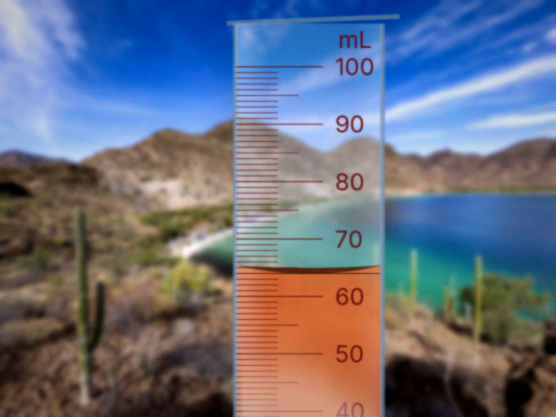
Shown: value=64 unit=mL
